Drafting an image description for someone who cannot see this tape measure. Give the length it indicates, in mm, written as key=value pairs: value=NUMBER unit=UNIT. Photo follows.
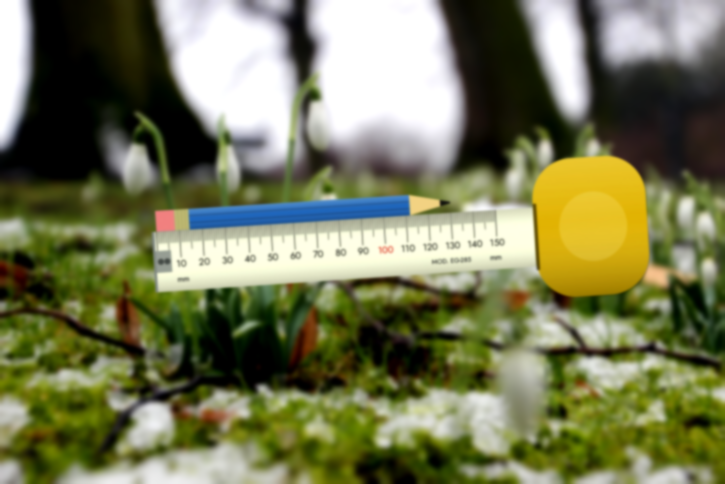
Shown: value=130 unit=mm
